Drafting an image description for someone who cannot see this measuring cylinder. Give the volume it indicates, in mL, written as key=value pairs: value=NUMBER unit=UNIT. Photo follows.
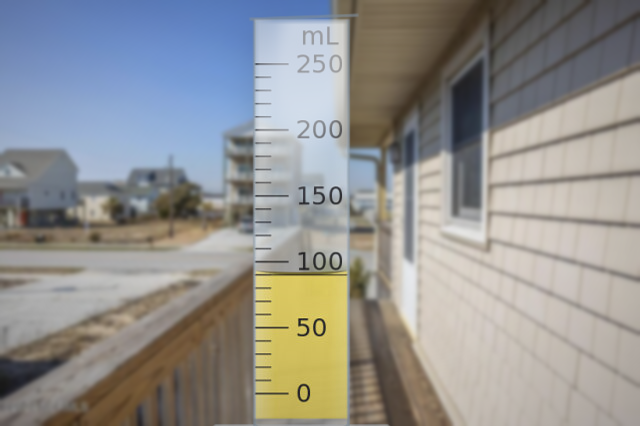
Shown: value=90 unit=mL
